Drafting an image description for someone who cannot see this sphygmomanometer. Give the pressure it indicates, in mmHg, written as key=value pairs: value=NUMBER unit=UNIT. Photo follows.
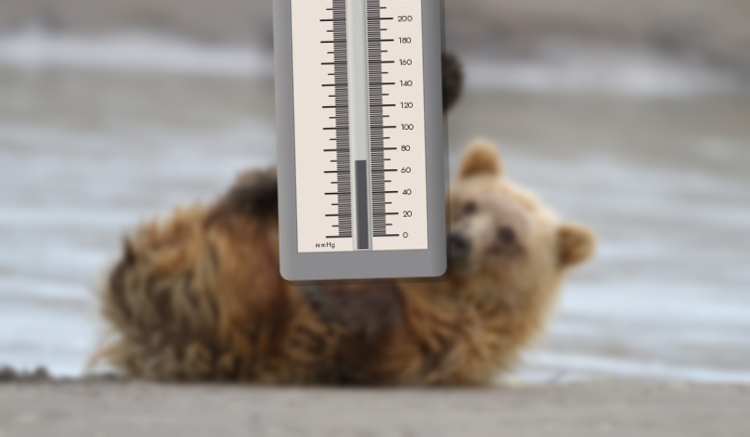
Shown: value=70 unit=mmHg
